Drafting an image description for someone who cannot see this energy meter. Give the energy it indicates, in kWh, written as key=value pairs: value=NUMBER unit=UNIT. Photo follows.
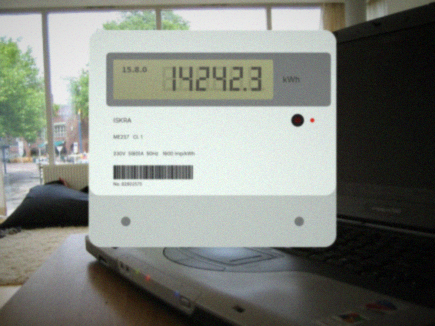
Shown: value=14242.3 unit=kWh
